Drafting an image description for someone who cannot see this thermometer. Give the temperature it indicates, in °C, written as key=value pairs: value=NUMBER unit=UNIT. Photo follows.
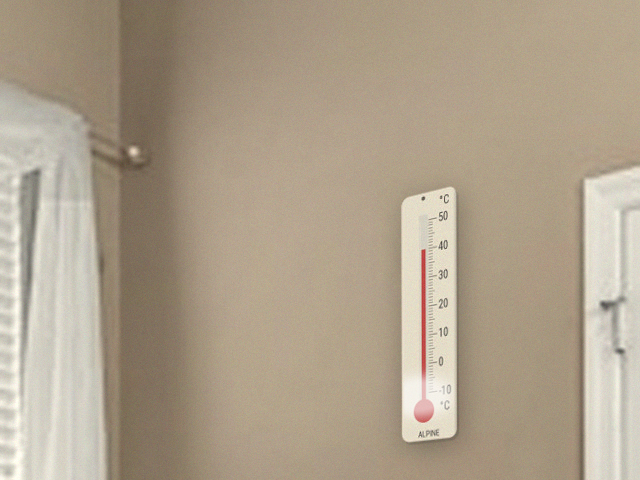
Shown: value=40 unit=°C
